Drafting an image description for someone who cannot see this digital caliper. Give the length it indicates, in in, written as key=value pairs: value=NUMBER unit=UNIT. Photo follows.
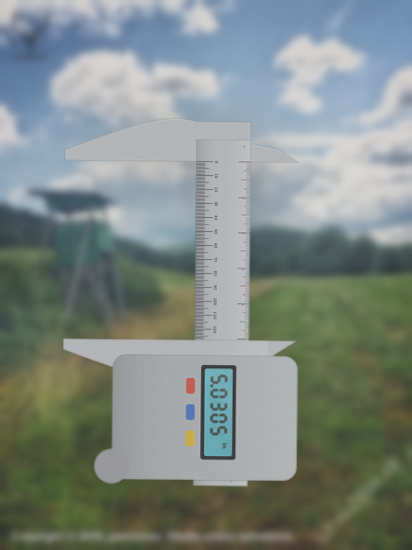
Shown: value=5.0305 unit=in
